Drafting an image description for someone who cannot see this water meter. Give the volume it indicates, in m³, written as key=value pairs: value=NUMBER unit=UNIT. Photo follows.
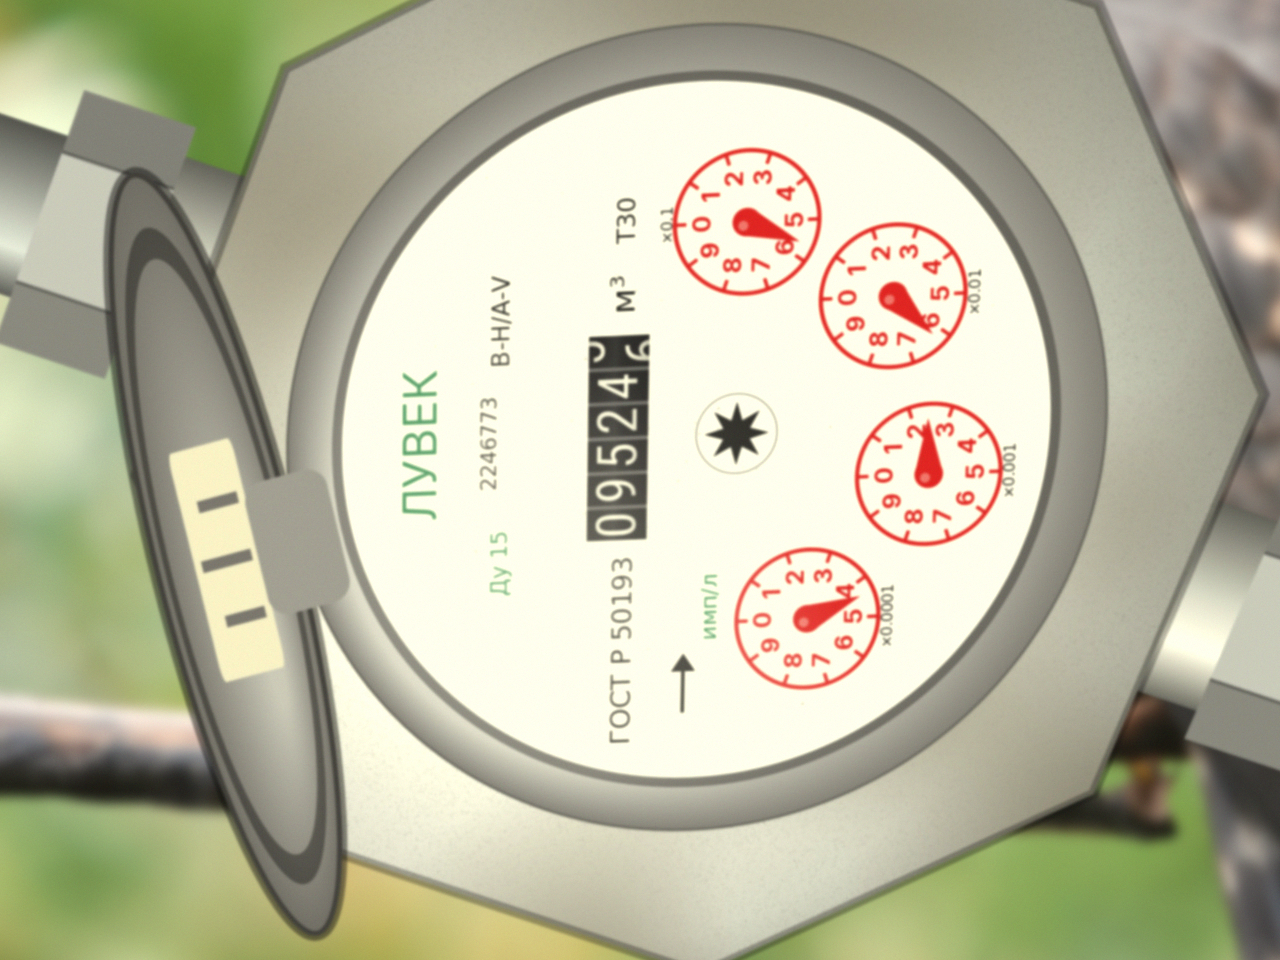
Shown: value=95245.5624 unit=m³
